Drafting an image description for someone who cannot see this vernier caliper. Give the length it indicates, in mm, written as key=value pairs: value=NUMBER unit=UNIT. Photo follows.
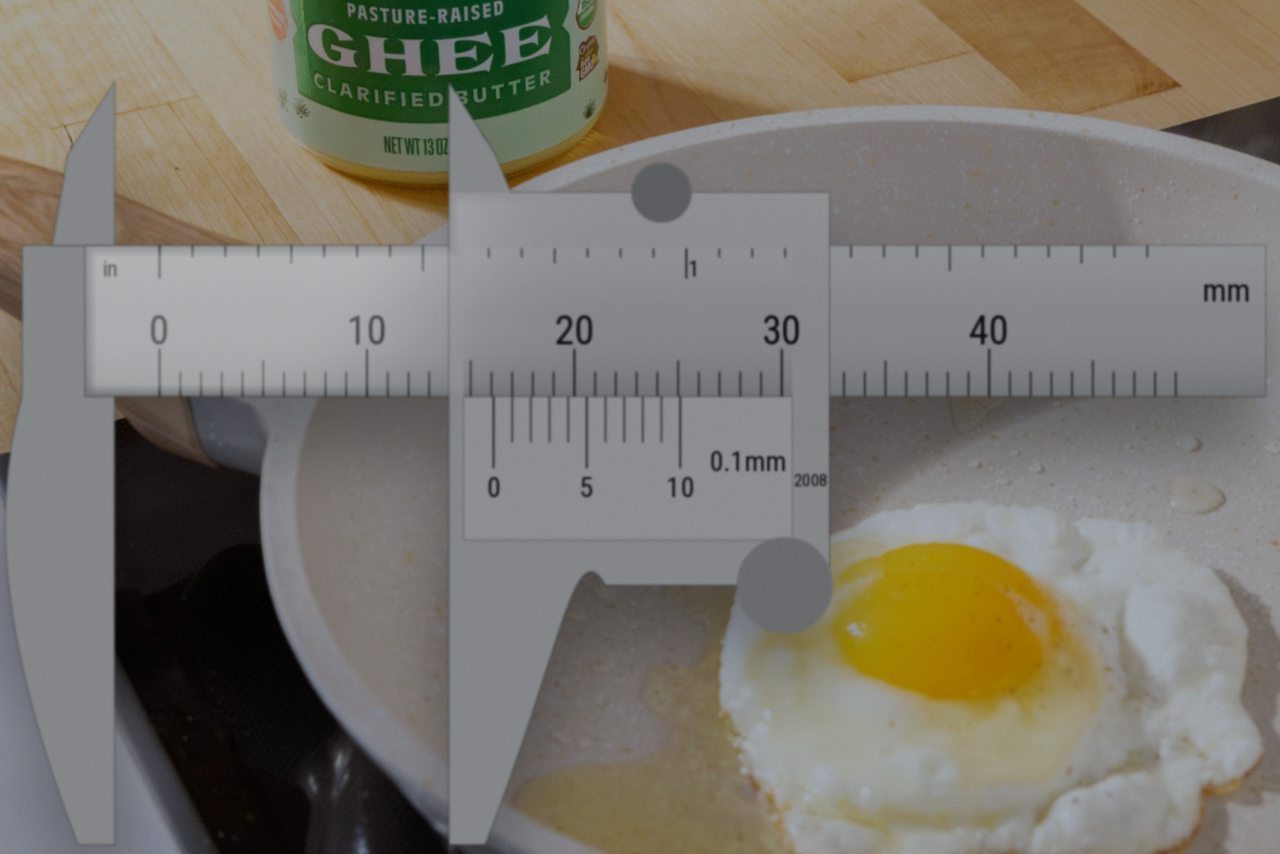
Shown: value=16.1 unit=mm
